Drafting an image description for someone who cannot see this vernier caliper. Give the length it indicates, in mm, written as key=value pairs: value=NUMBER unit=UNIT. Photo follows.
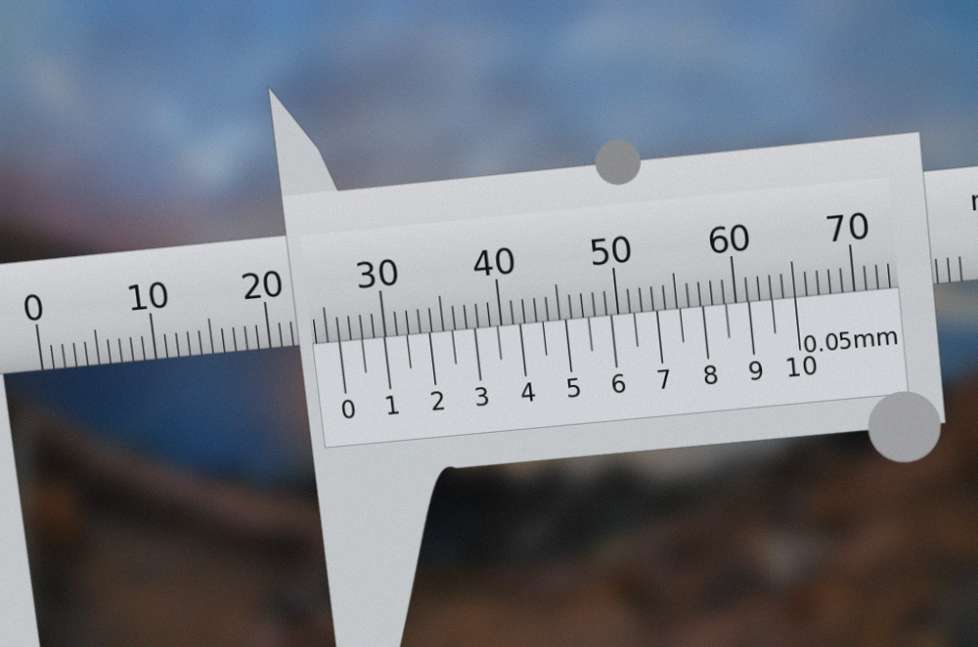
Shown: value=26.0 unit=mm
